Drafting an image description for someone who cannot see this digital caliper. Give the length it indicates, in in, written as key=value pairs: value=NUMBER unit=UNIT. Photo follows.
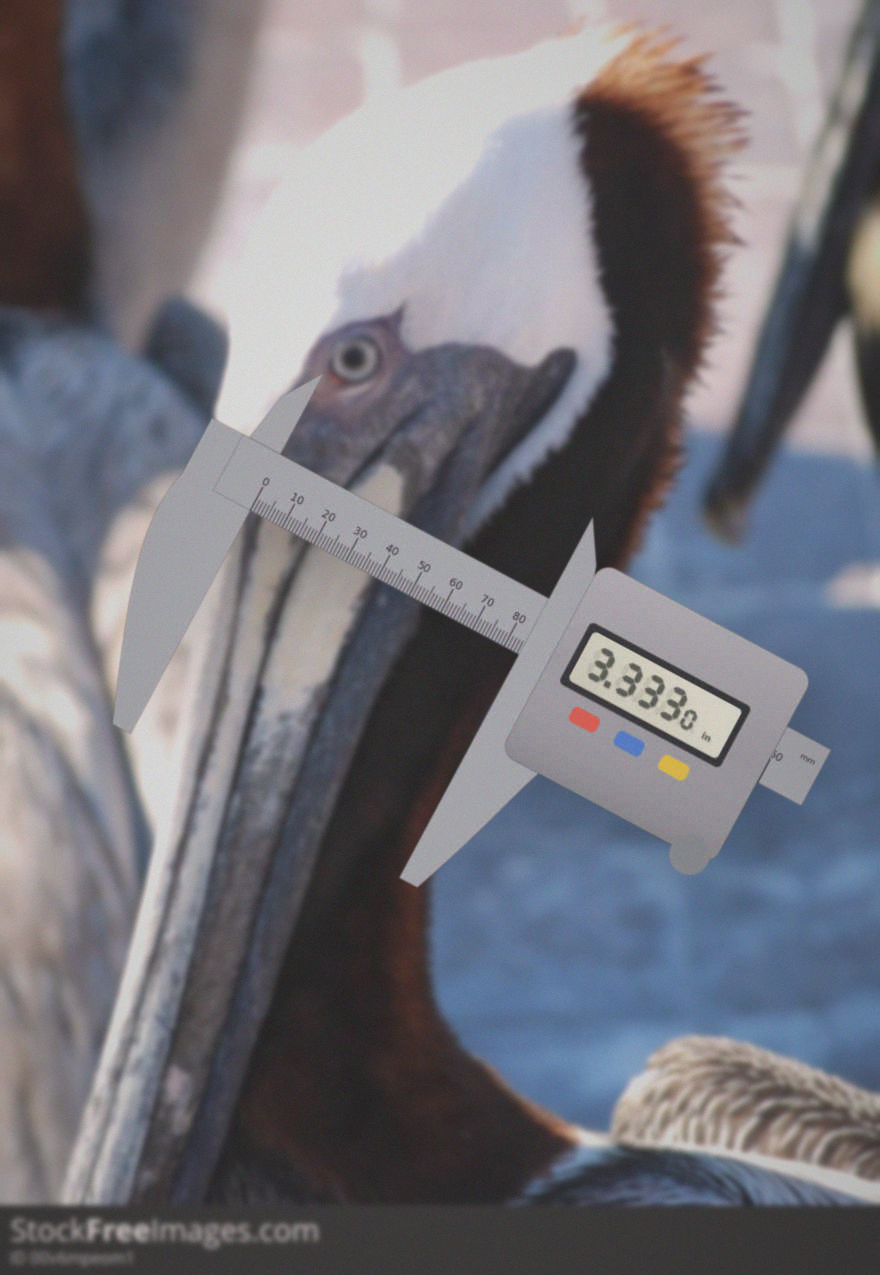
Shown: value=3.3330 unit=in
